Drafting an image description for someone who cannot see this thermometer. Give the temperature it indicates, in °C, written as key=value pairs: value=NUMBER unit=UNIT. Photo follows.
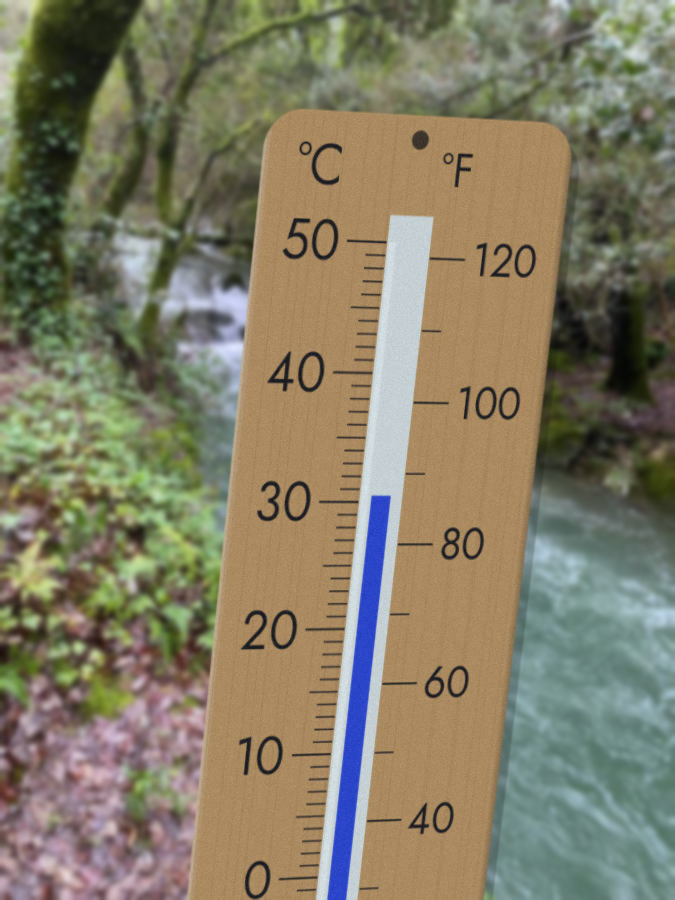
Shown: value=30.5 unit=°C
